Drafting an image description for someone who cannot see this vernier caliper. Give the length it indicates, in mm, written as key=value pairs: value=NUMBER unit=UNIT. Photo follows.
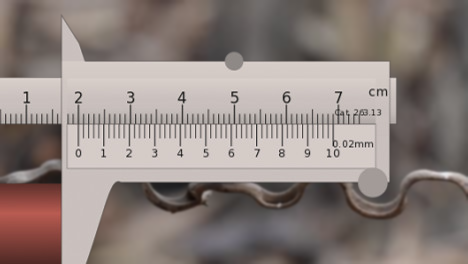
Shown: value=20.0 unit=mm
